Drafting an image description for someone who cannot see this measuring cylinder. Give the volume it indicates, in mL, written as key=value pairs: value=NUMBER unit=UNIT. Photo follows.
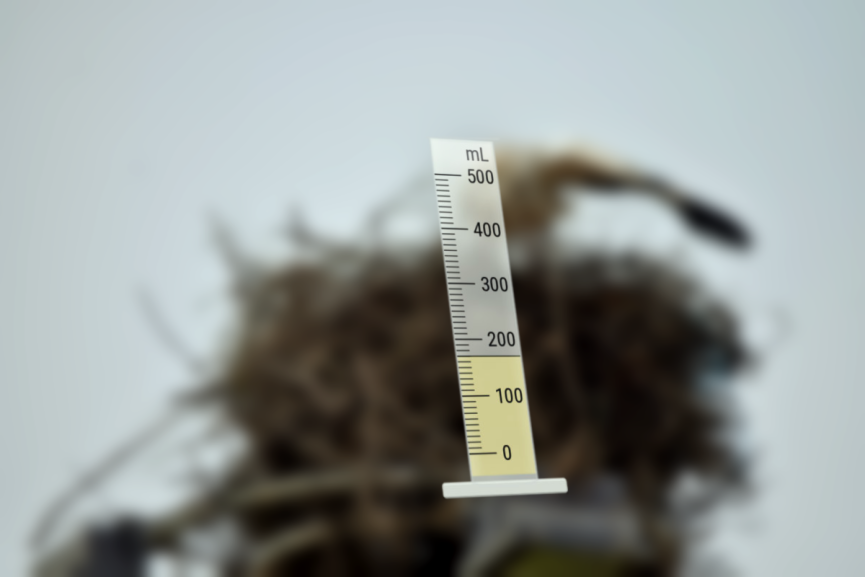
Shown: value=170 unit=mL
